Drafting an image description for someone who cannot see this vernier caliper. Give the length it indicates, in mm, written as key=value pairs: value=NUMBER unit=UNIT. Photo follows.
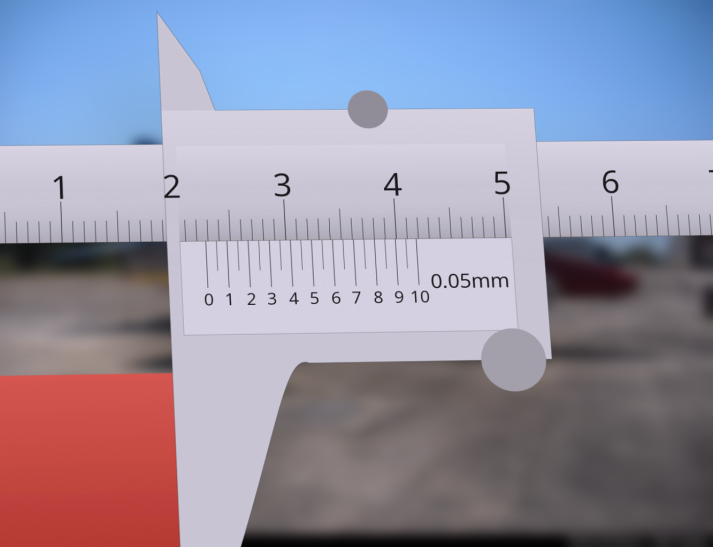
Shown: value=22.8 unit=mm
